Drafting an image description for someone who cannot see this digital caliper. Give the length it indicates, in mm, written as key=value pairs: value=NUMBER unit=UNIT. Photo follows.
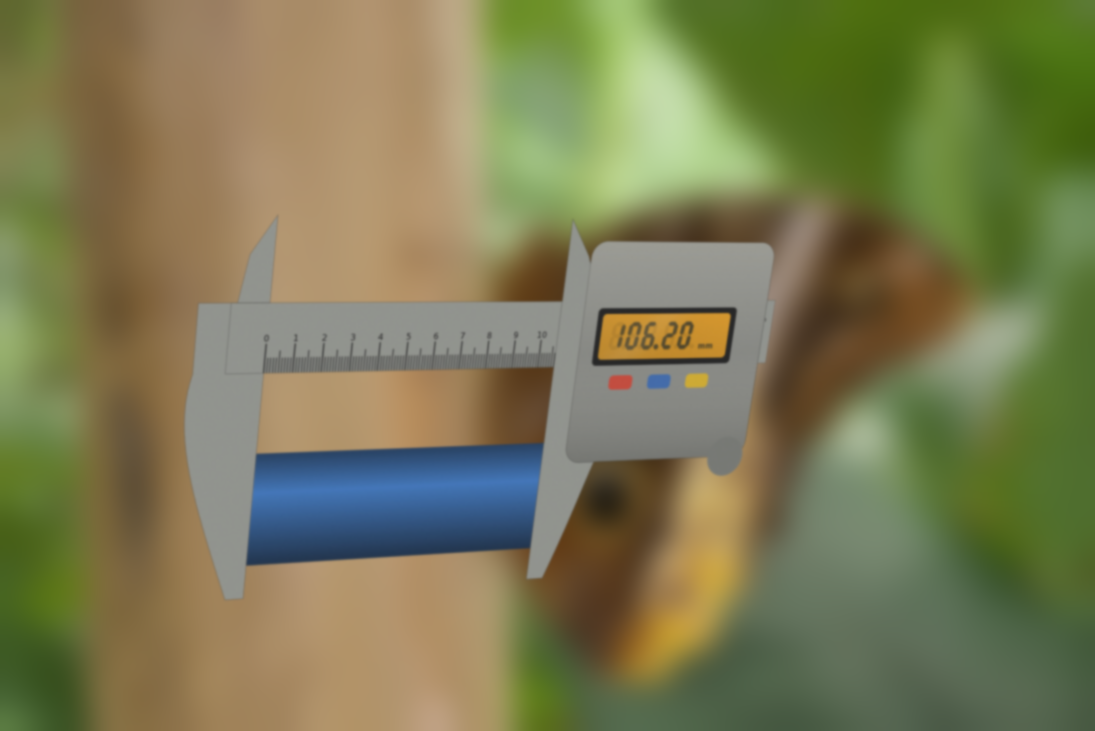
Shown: value=106.20 unit=mm
